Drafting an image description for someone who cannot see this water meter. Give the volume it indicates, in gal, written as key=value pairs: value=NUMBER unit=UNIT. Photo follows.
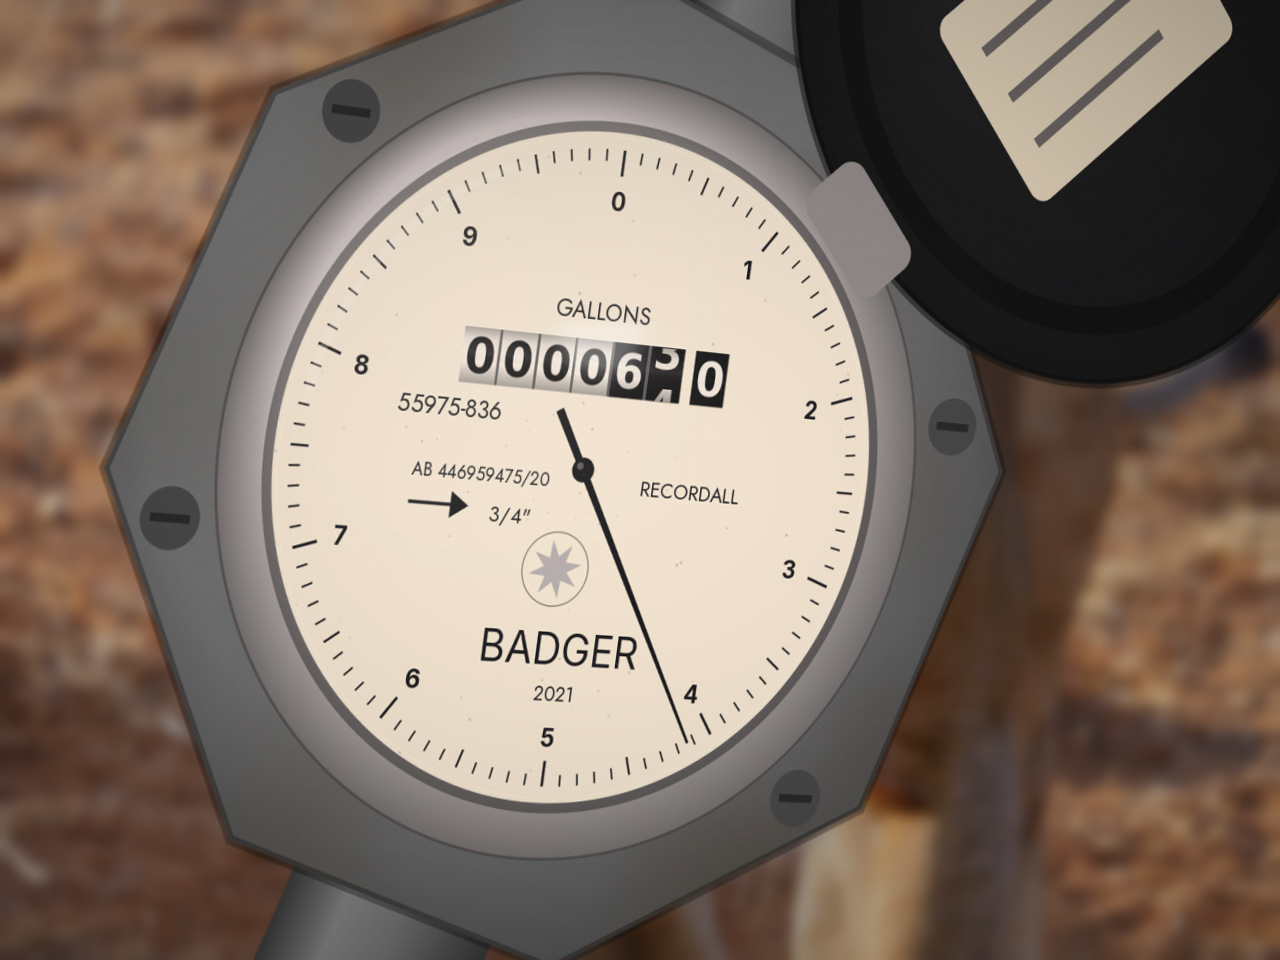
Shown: value=634.1 unit=gal
